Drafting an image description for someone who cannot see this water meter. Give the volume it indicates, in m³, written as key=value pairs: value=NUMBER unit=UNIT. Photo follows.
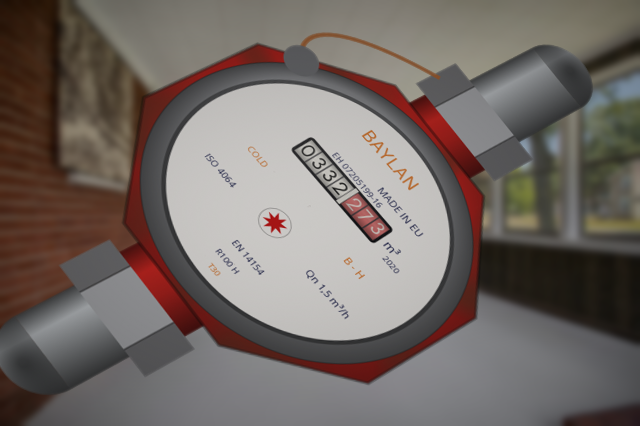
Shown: value=332.273 unit=m³
